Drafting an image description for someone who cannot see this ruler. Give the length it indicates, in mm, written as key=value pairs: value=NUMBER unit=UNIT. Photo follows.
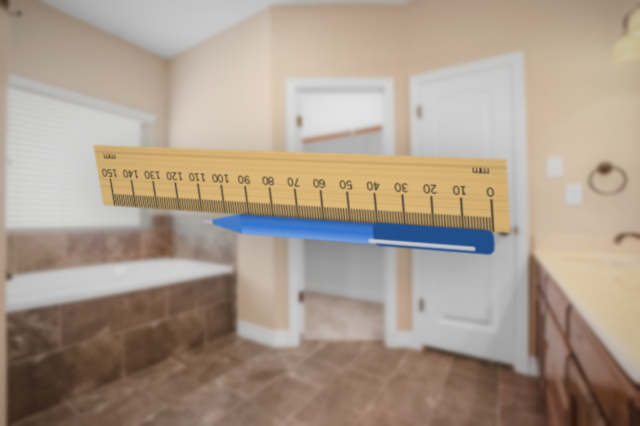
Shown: value=110 unit=mm
